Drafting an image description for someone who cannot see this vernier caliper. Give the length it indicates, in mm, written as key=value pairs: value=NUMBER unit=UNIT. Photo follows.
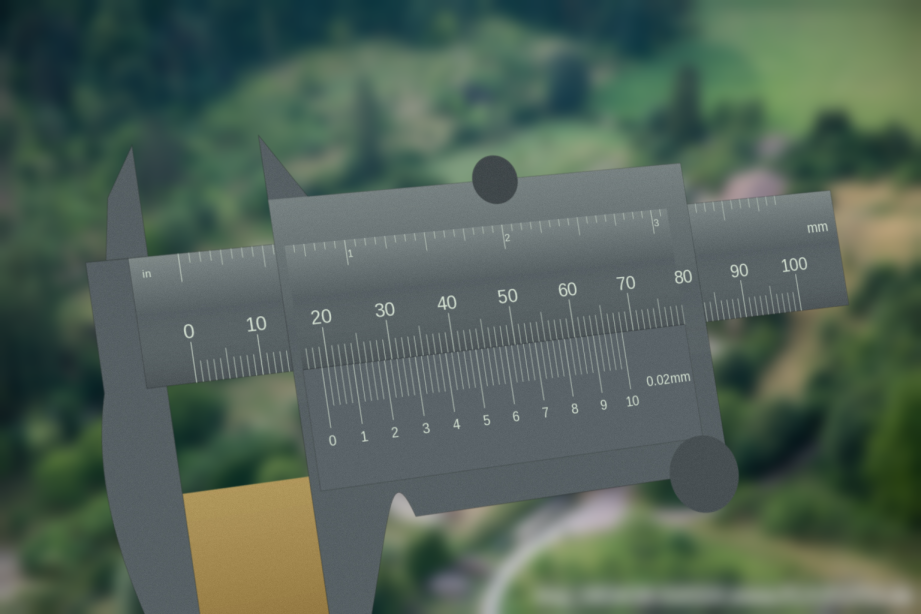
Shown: value=19.0 unit=mm
